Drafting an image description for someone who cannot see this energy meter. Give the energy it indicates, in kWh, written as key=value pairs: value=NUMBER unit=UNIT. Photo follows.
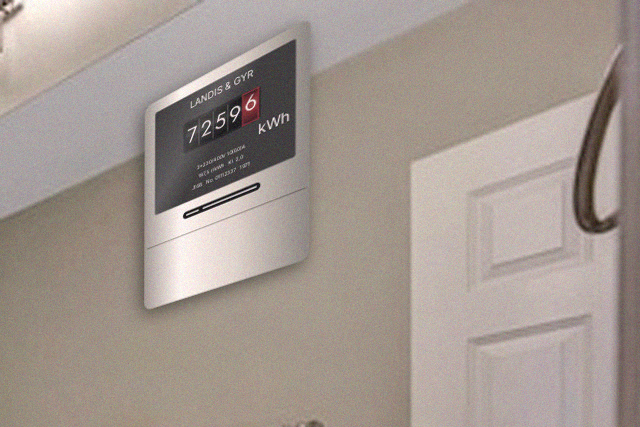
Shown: value=7259.6 unit=kWh
